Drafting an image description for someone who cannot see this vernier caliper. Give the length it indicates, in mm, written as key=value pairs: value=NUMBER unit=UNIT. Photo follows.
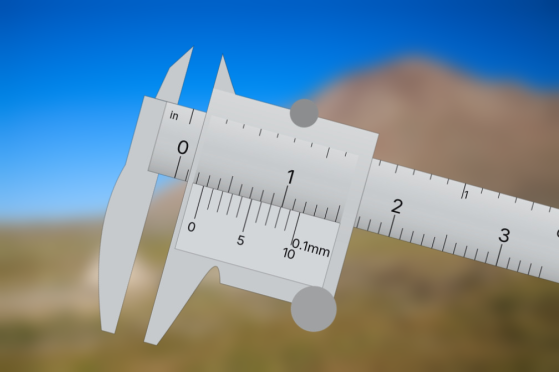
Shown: value=2.7 unit=mm
